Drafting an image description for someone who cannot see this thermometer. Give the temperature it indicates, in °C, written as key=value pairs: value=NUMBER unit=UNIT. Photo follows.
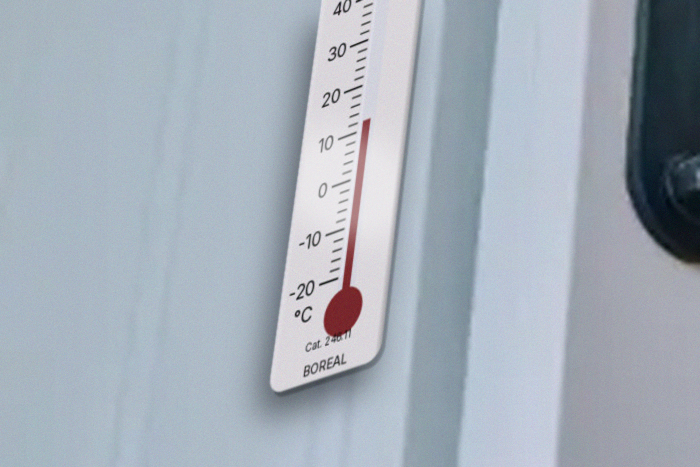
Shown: value=12 unit=°C
